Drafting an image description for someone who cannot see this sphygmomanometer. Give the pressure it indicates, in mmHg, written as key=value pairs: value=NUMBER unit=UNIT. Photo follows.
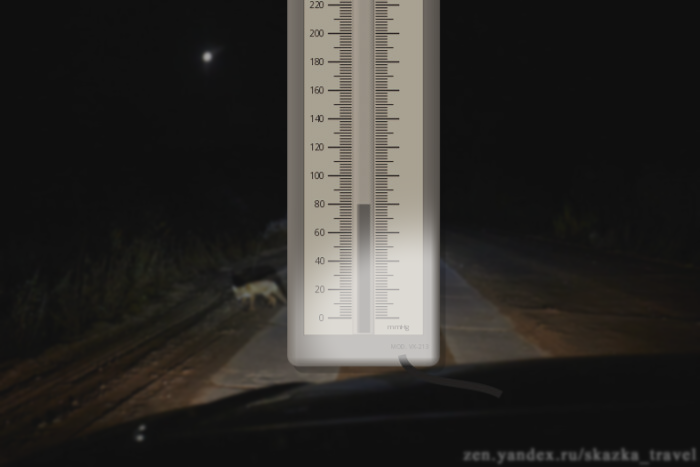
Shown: value=80 unit=mmHg
